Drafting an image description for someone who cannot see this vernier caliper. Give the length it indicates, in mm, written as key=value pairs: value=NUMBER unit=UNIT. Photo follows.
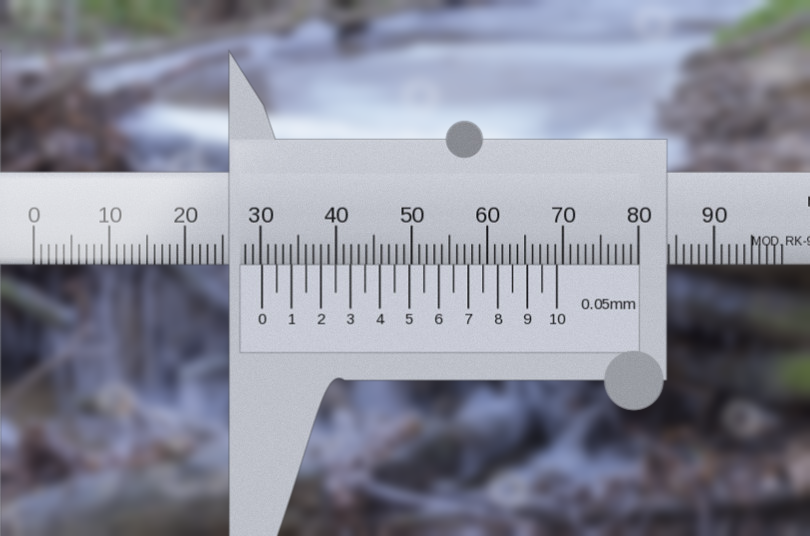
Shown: value=30.2 unit=mm
